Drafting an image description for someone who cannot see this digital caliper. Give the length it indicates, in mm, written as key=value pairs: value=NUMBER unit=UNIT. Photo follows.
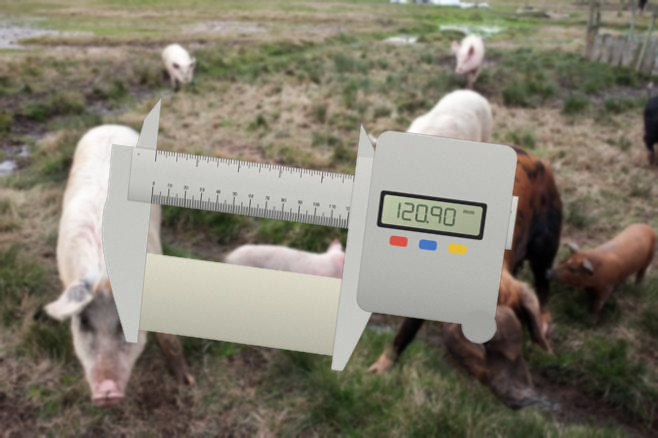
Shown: value=120.90 unit=mm
